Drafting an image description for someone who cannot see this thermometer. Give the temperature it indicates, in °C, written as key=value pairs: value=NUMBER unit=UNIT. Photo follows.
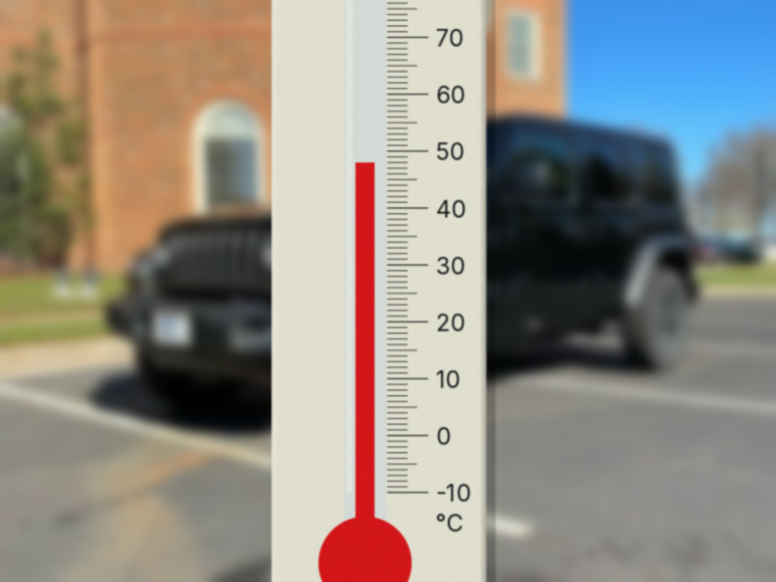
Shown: value=48 unit=°C
